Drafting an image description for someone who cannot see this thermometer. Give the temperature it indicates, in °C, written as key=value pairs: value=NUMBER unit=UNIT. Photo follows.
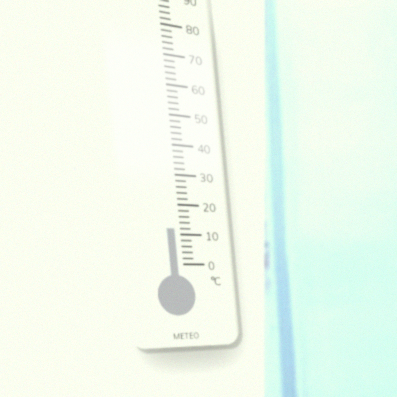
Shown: value=12 unit=°C
